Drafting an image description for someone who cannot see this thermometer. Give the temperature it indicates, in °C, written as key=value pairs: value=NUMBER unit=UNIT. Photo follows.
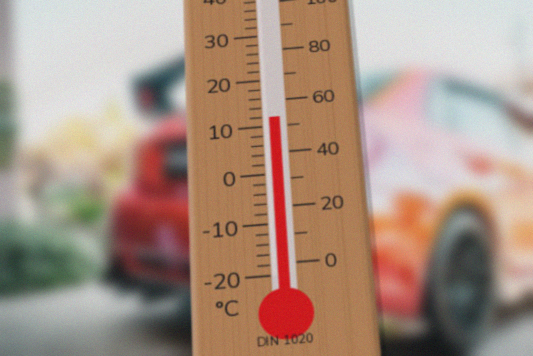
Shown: value=12 unit=°C
